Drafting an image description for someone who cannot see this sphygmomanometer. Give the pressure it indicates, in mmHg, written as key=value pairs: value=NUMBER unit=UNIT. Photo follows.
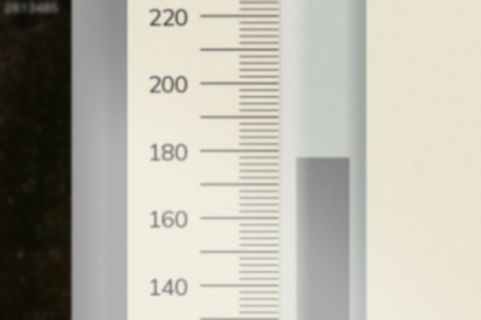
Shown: value=178 unit=mmHg
